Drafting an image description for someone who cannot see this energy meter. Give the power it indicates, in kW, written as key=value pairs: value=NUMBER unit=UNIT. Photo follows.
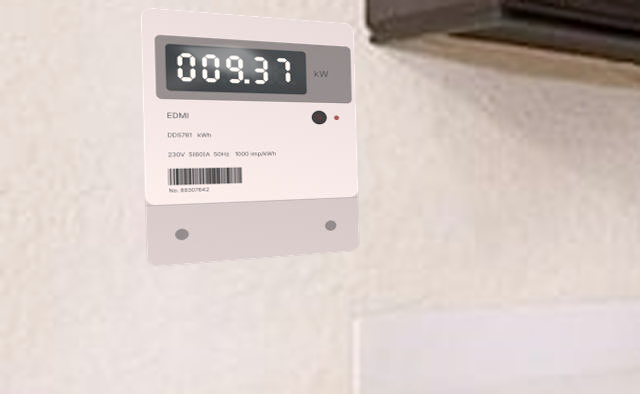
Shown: value=9.37 unit=kW
